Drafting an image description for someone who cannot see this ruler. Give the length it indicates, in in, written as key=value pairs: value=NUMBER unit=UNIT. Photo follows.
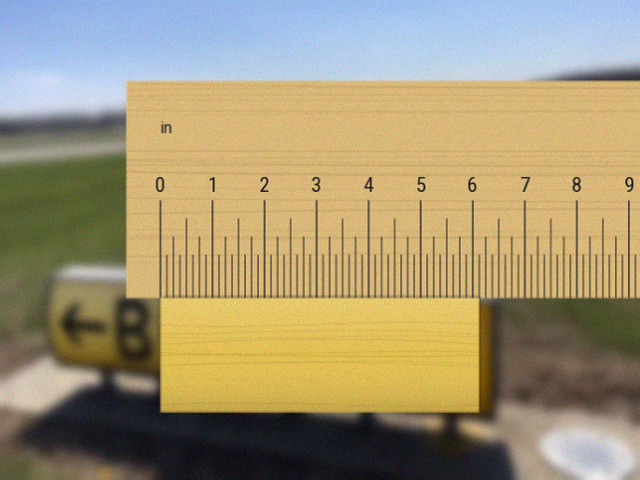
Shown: value=6.125 unit=in
